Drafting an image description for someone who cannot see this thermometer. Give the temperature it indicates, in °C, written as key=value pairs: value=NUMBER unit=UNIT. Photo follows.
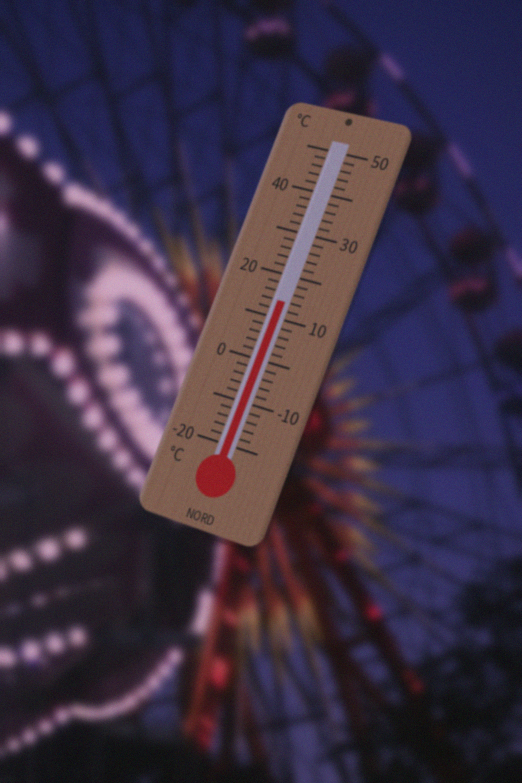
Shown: value=14 unit=°C
